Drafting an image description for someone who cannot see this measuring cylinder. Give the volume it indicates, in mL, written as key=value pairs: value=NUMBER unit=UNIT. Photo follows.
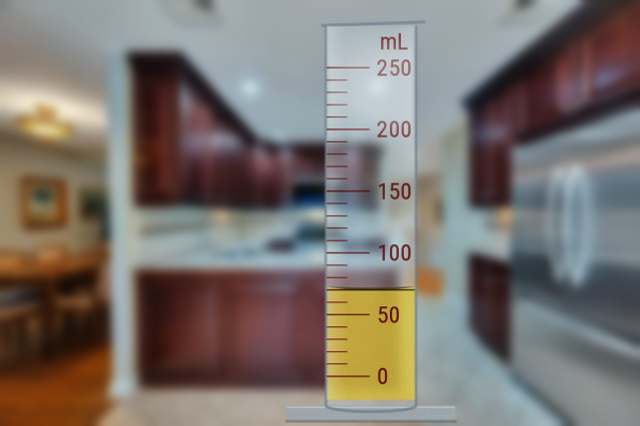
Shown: value=70 unit=mL
